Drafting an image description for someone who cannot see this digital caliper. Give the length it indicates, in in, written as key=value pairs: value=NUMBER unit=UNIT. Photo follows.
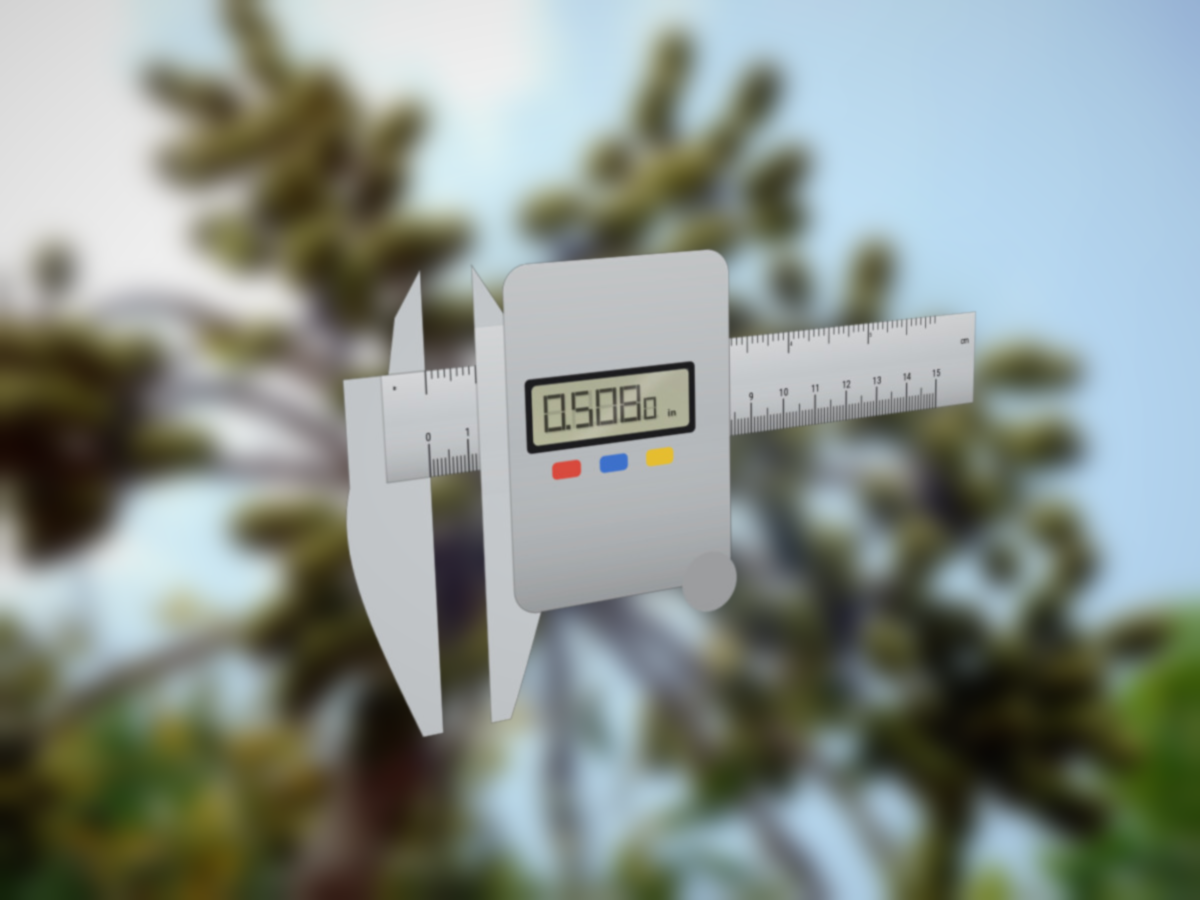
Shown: value=0.5080 unit=in
